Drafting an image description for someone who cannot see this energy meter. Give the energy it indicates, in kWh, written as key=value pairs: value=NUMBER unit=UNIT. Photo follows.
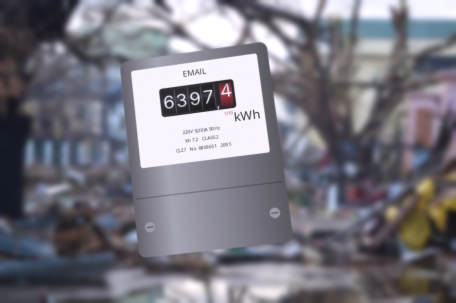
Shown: value=6397.4 unit=kWh
